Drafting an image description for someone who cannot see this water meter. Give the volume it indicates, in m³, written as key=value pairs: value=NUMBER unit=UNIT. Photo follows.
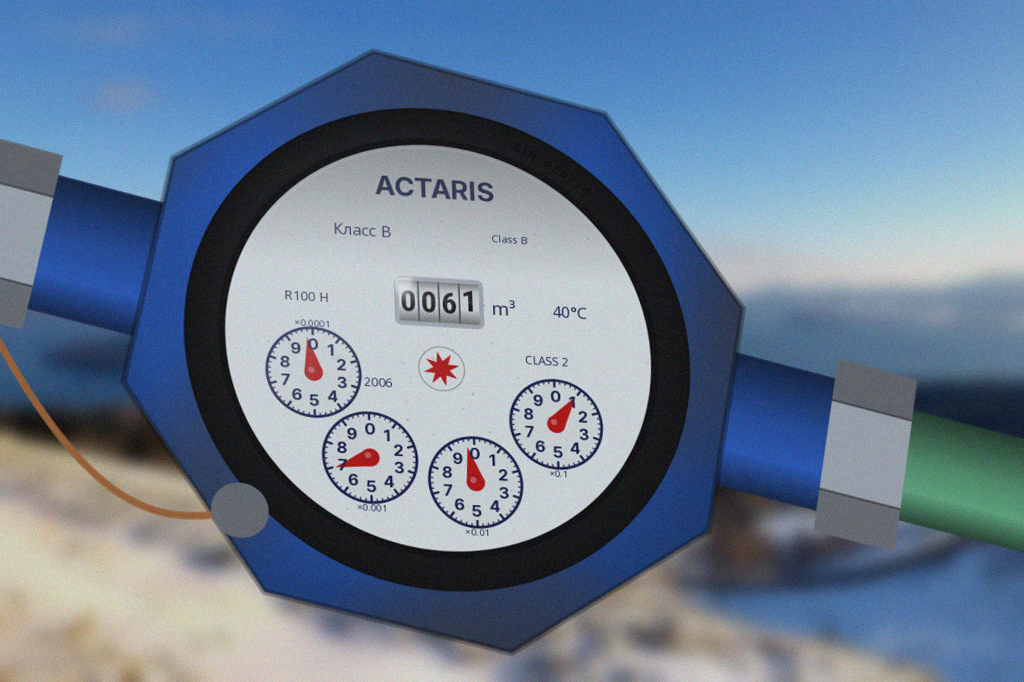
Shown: value=61.0969 unit=m³
